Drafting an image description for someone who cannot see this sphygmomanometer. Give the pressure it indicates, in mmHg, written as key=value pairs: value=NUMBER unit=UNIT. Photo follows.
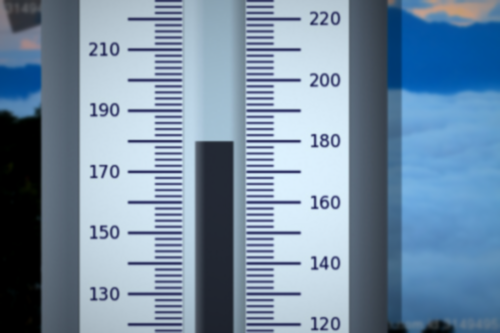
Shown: value=180 unit=mmHg
